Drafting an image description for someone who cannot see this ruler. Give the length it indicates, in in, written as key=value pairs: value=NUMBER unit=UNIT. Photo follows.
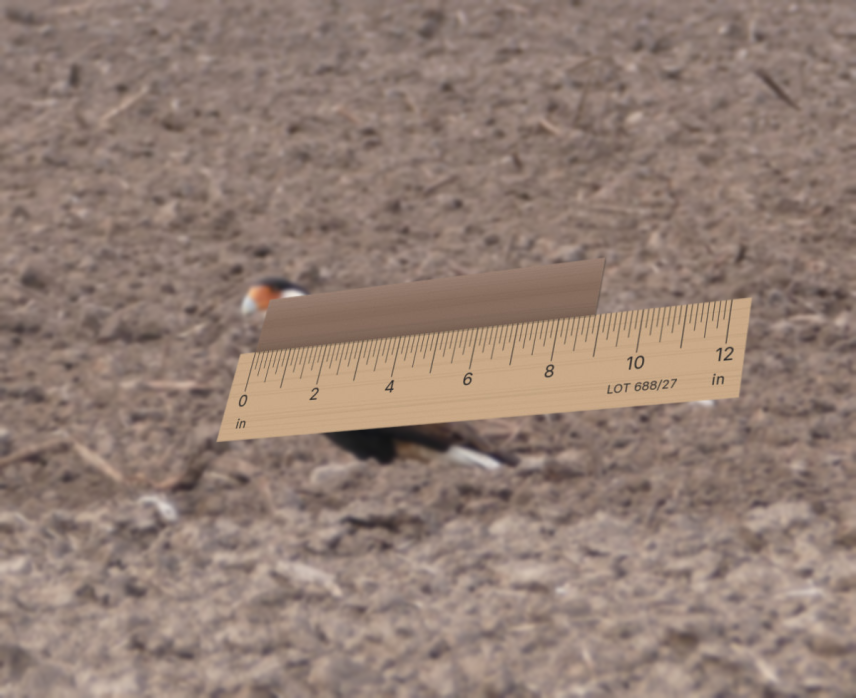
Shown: value=8.875 unit=in
